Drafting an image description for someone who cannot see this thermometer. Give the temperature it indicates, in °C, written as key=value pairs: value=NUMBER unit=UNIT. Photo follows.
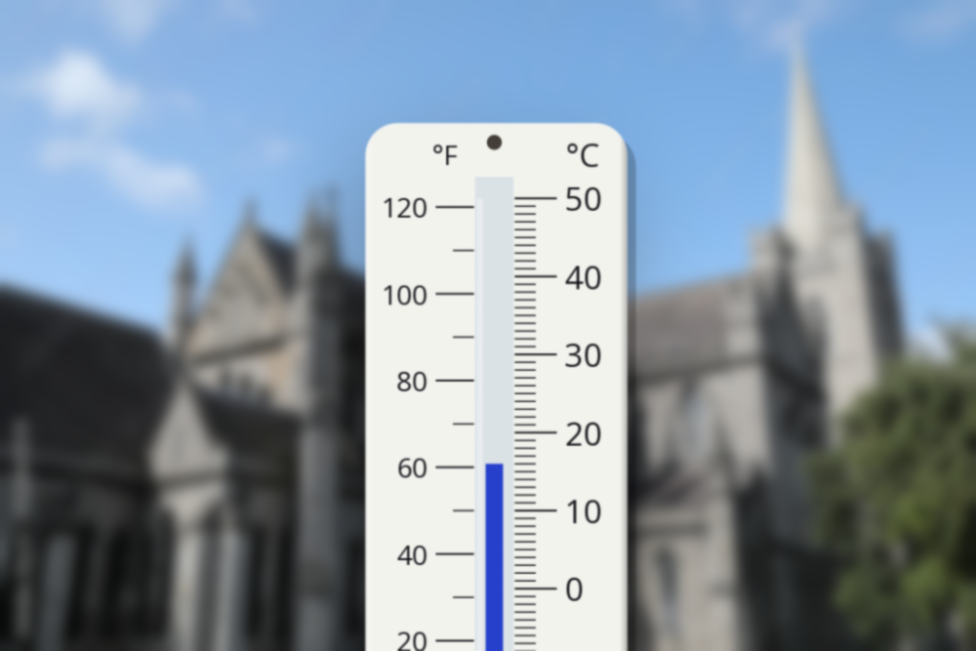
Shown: value=16 unit=°C
